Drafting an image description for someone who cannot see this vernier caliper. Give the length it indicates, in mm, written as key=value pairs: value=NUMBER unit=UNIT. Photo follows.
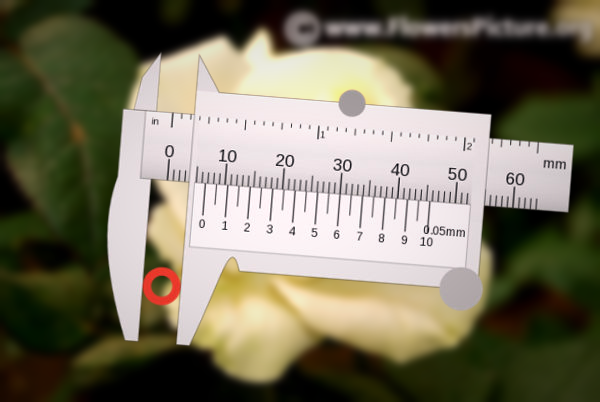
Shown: value=6.6 unit=mm
